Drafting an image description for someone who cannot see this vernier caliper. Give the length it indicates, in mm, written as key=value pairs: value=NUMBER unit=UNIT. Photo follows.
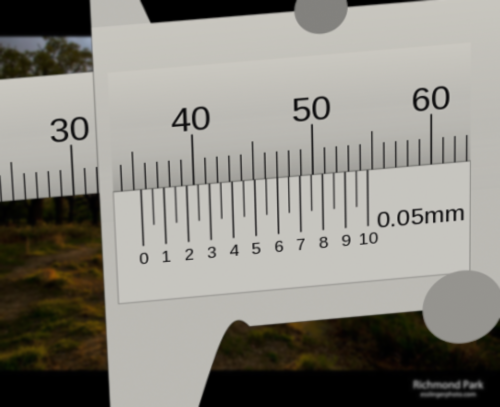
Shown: value=35.6 unit=mm
